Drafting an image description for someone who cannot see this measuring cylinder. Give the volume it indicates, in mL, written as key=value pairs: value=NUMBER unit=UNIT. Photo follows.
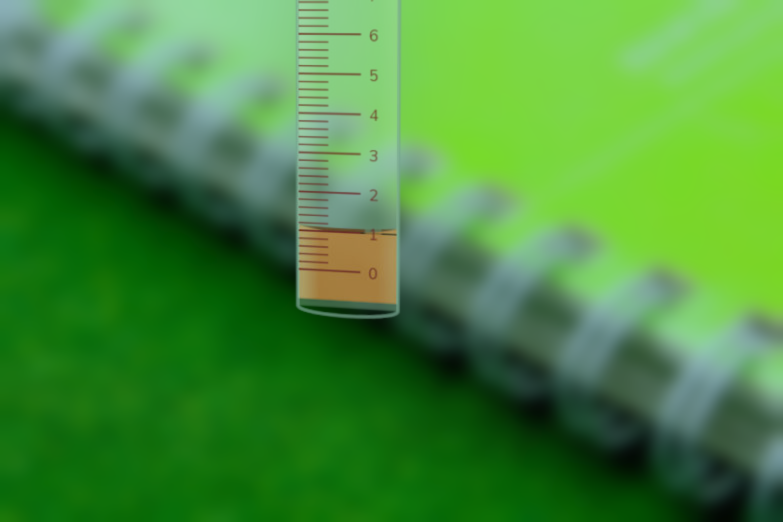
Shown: value=1 unit=mL
